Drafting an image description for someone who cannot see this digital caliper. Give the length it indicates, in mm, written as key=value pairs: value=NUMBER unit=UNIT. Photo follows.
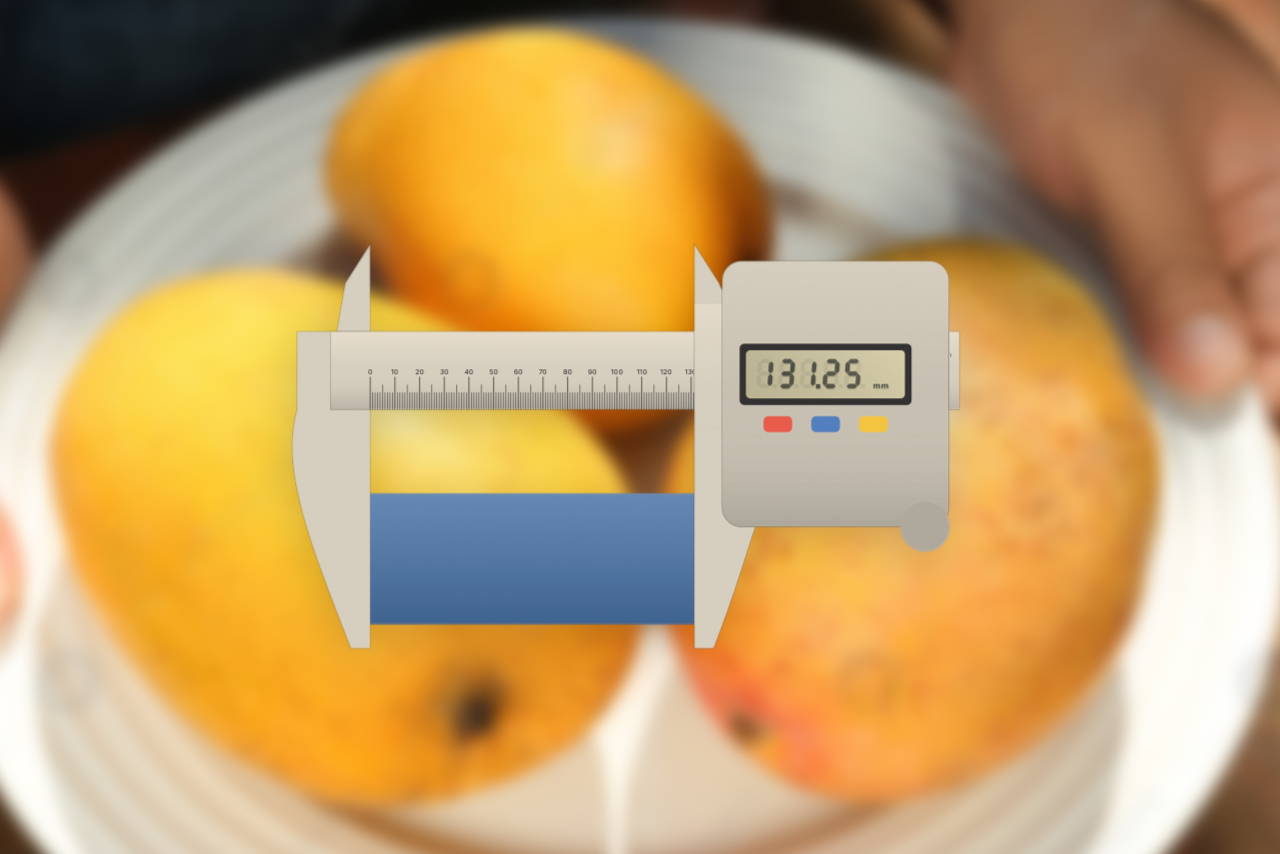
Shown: value=131.25 unit=mm
